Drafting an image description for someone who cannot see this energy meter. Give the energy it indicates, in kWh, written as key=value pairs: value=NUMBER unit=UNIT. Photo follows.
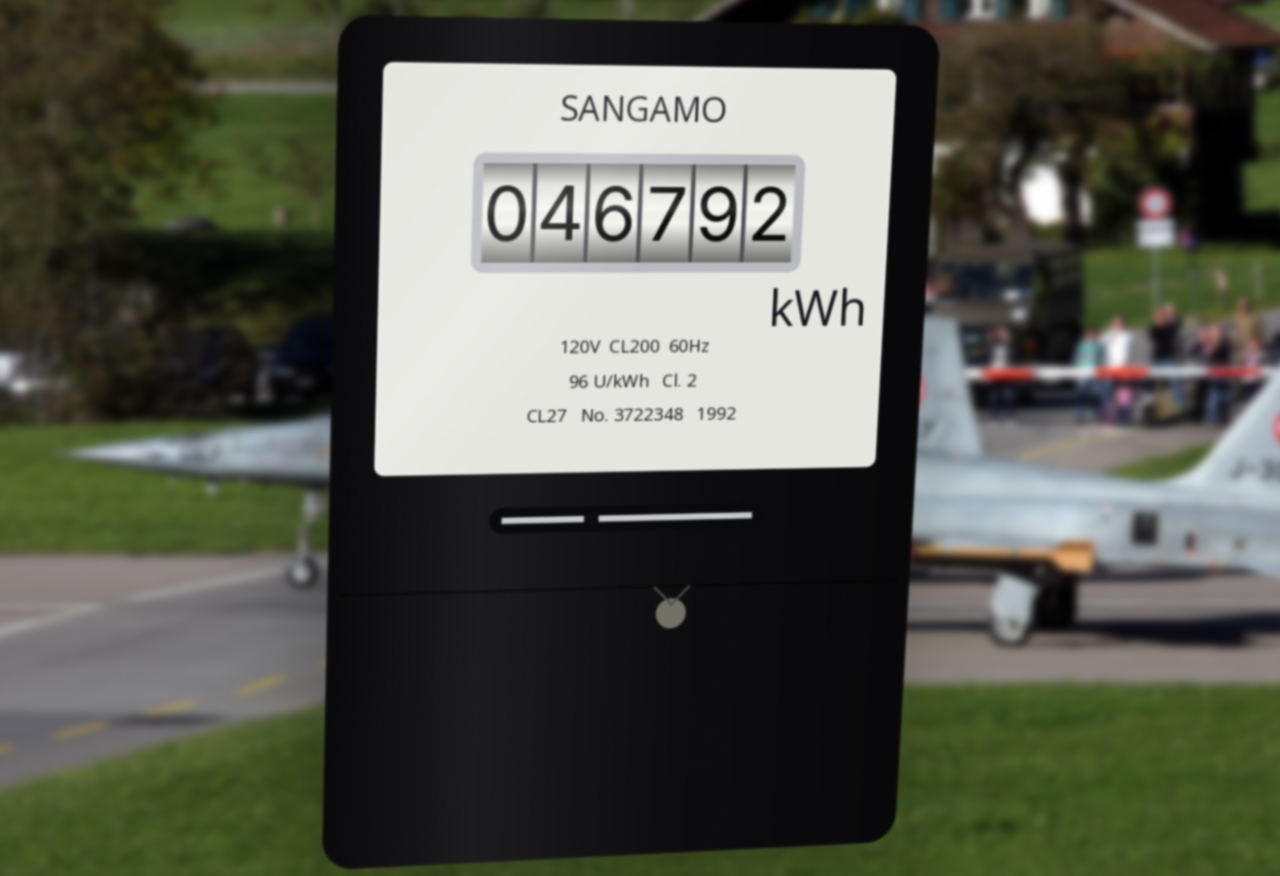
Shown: value=46792 unit=kWh
